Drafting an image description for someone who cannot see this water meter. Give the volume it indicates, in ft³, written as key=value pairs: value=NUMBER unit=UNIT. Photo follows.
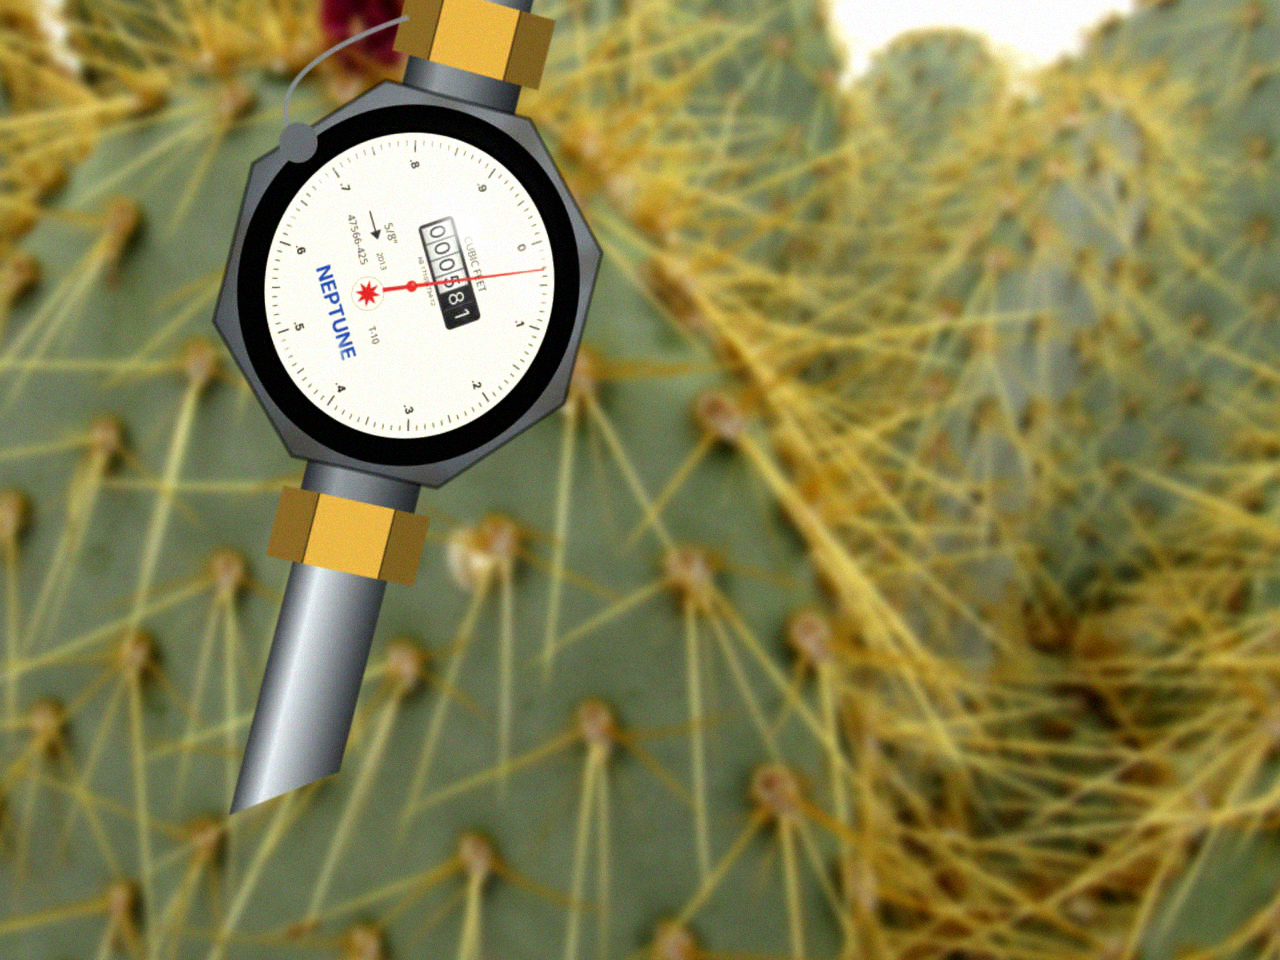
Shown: value=581.03 unit=ft³
